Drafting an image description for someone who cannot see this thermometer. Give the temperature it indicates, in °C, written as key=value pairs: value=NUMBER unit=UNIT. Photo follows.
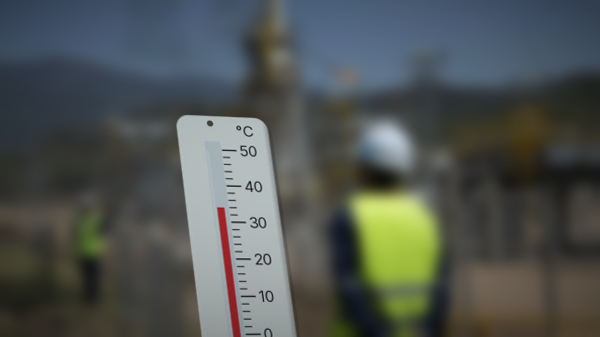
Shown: value=34 unit=°C
